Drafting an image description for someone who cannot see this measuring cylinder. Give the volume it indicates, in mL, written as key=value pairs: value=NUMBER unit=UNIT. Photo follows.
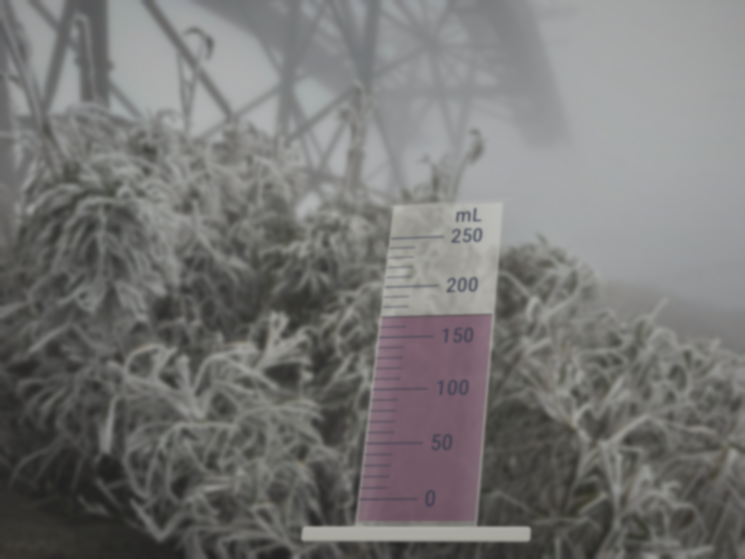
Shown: value=170 unit=mL
